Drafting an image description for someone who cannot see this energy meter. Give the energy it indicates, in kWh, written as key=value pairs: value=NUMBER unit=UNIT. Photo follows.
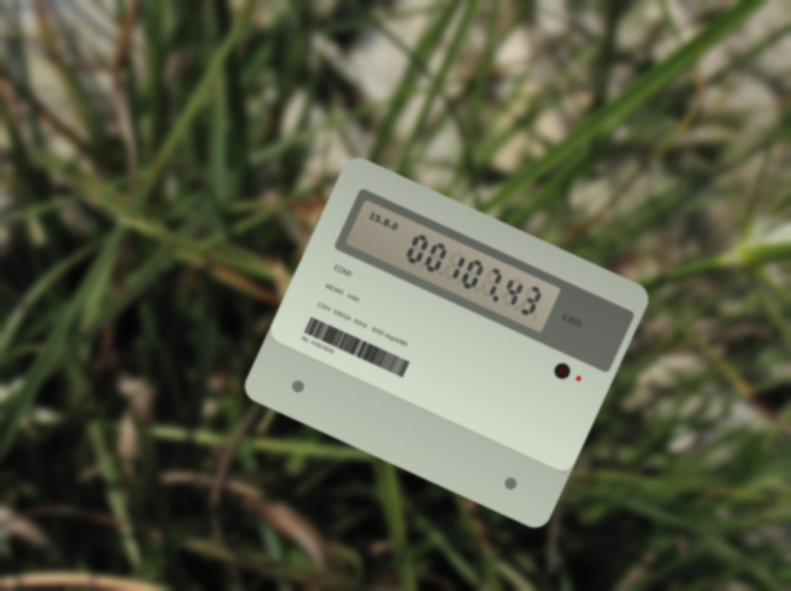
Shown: value=107.43 unit=kWh
